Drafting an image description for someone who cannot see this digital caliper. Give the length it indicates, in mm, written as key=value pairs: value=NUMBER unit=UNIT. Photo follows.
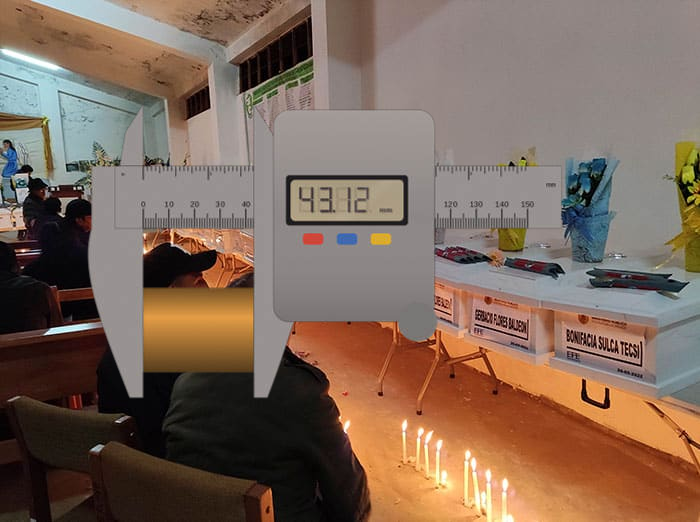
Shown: value=43.12 unit=mm
